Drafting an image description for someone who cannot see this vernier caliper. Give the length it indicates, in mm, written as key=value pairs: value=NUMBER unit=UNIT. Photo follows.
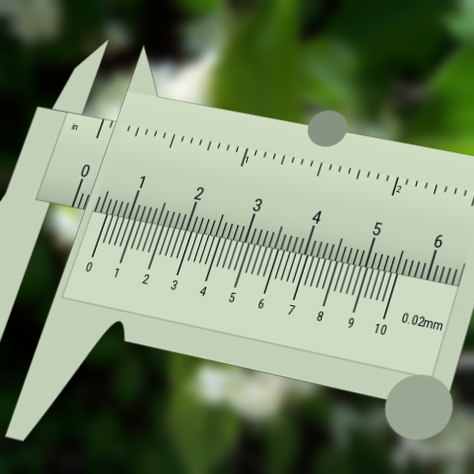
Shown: value=6.2 unit=mm
